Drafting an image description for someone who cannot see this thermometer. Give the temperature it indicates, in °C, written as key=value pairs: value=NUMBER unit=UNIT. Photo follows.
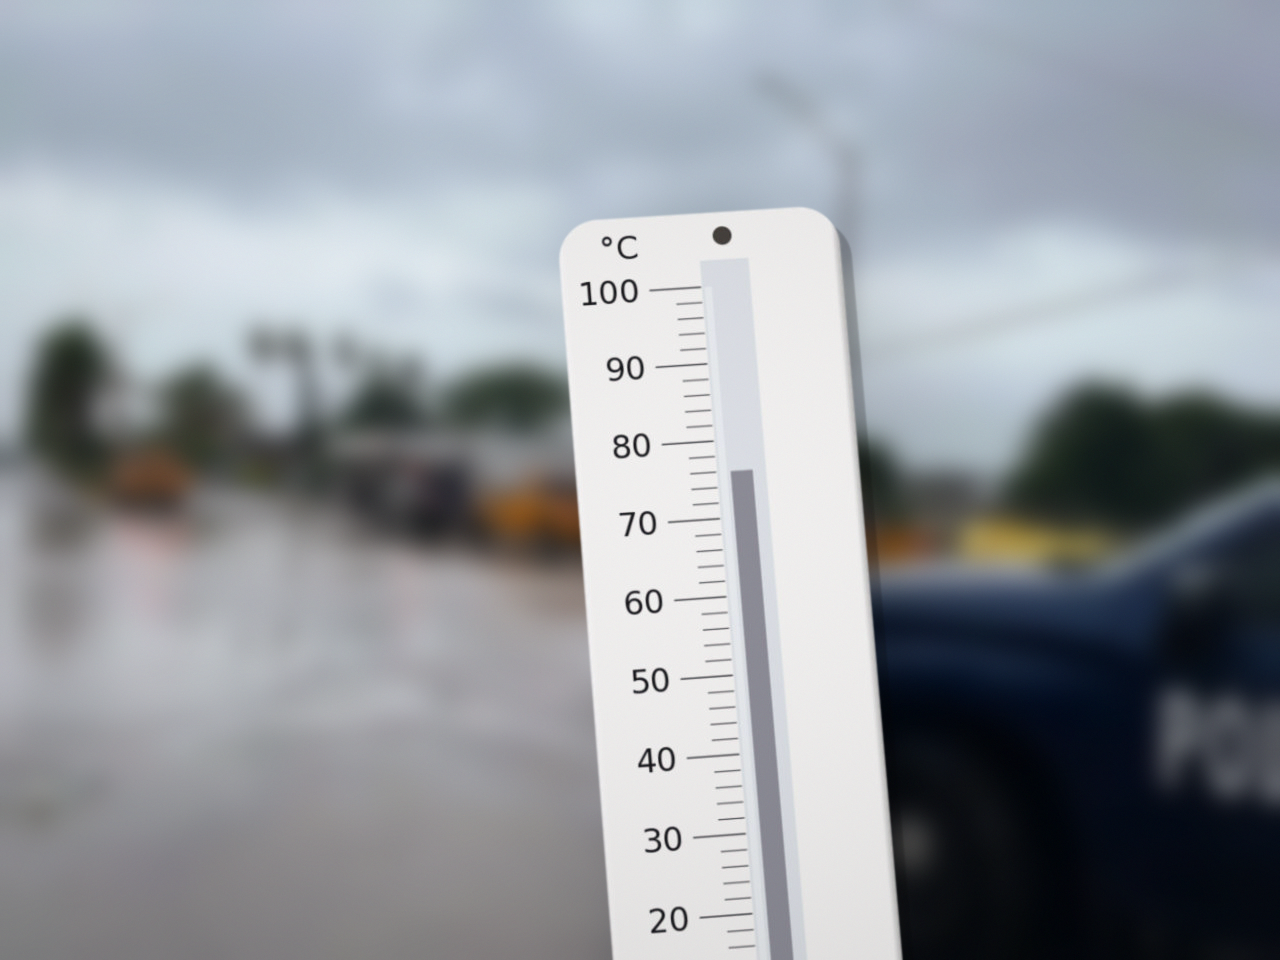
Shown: value=76 unit=°C
